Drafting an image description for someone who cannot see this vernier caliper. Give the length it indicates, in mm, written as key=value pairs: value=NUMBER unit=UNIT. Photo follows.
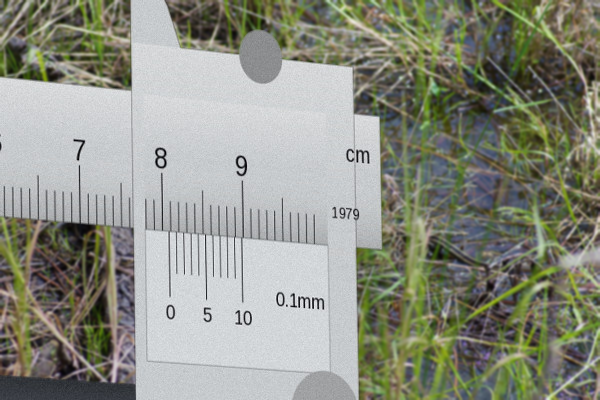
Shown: value=80.8 unit=mm
